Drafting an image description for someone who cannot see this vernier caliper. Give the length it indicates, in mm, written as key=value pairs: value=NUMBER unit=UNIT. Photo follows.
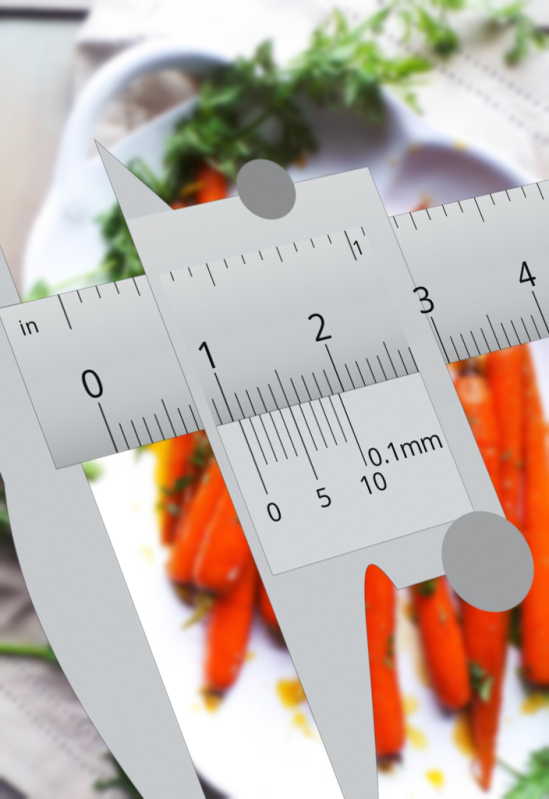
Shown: value=10.5 unit=mm
